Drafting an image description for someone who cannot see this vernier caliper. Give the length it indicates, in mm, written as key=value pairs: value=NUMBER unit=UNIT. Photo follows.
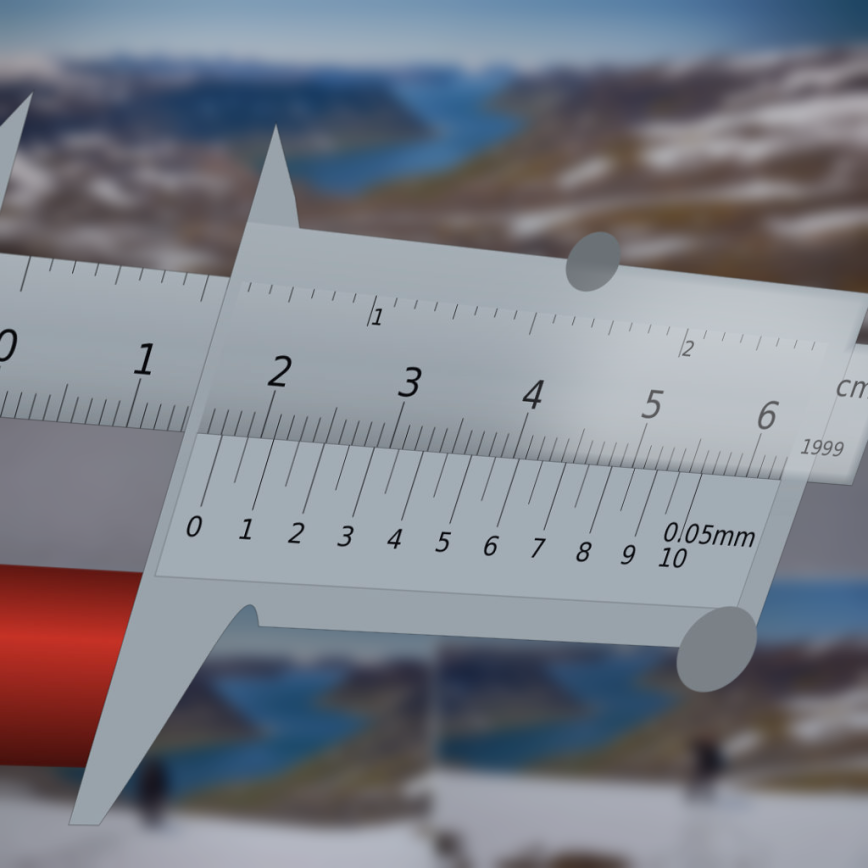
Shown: value=17.1 unit=mm
